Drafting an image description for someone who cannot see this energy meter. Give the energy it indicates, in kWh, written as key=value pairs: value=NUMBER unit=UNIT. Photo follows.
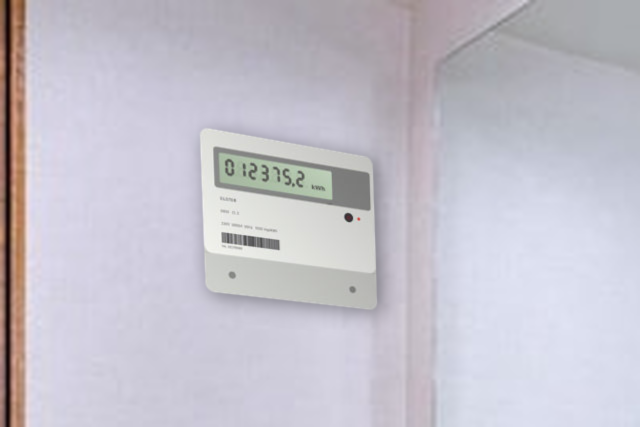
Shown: value=12375.2 unit=kWh
